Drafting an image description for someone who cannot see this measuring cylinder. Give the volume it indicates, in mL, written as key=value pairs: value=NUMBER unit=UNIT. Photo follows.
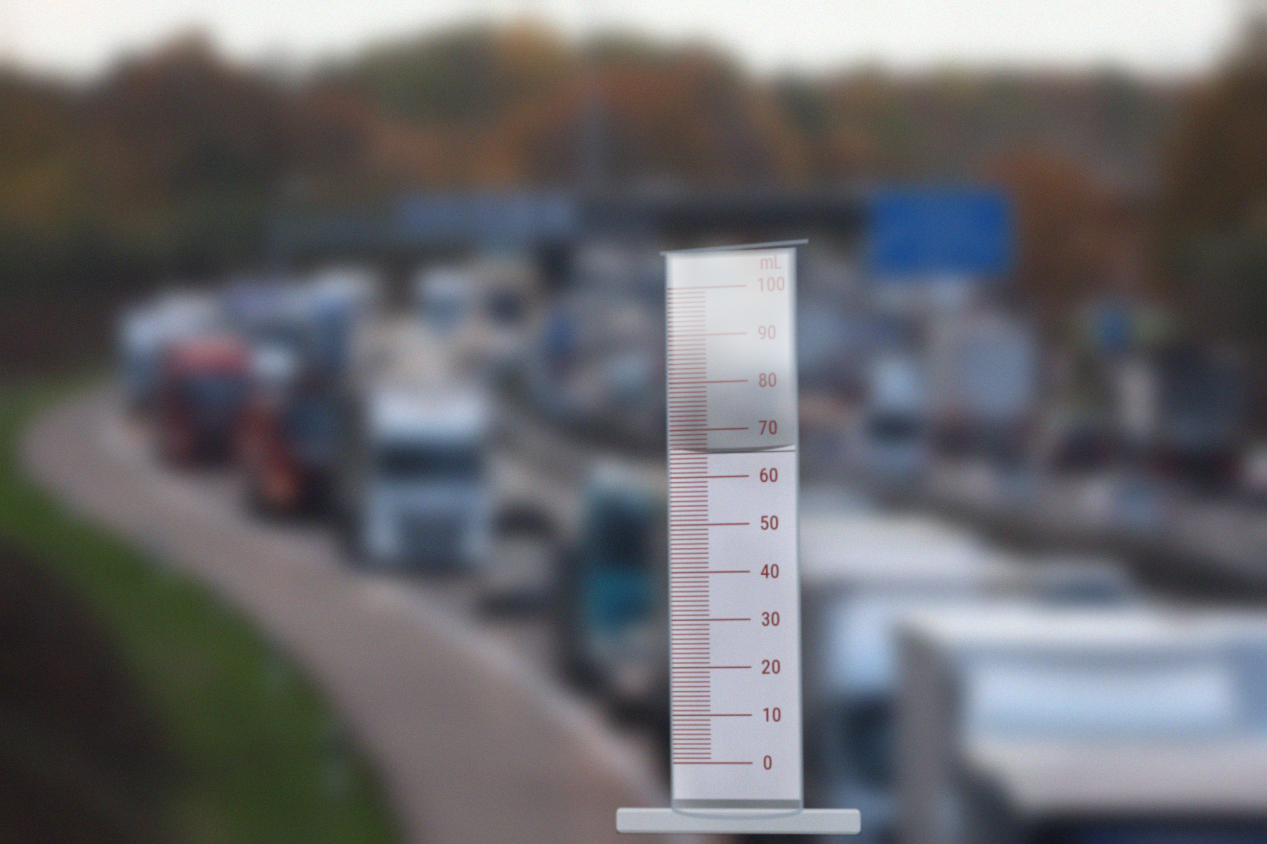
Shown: value=65 unit=mL
